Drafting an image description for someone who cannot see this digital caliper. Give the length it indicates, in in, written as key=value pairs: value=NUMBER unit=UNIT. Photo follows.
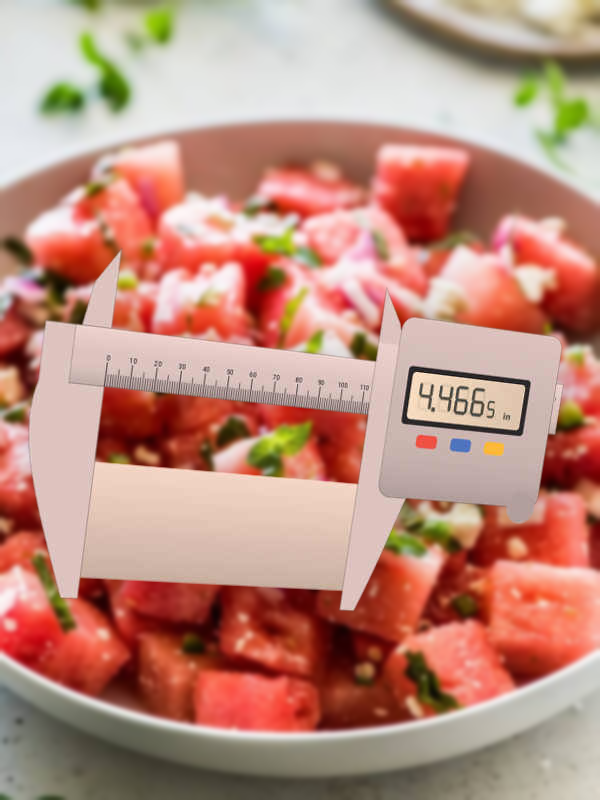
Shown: value=4.4665 unit=in
